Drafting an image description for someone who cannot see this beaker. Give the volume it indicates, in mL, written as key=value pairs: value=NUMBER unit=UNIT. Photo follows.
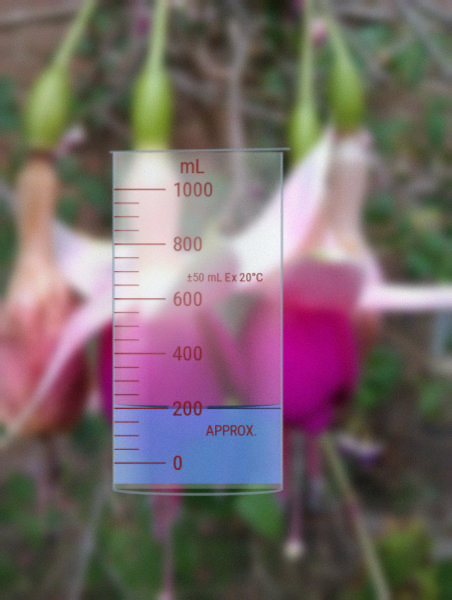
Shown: value=200 unit=mL
